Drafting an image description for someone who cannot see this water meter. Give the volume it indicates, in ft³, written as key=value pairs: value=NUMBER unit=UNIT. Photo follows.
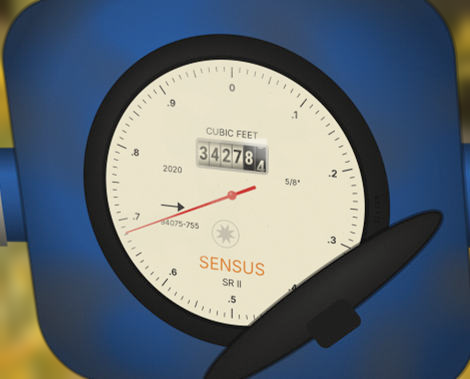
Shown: value=342783.68 unit=ft³
